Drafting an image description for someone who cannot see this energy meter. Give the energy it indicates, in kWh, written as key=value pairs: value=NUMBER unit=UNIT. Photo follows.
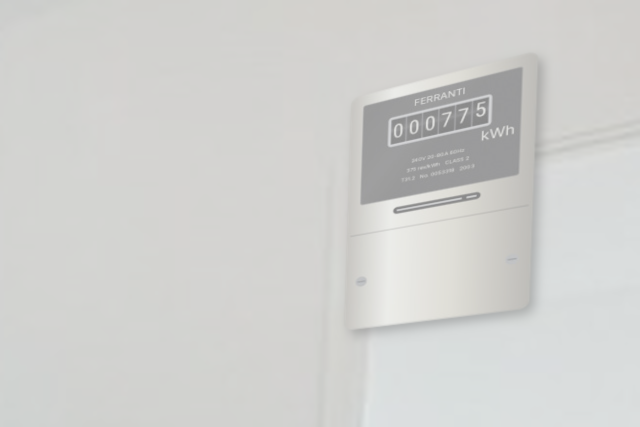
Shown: value=775 unit=kWh
